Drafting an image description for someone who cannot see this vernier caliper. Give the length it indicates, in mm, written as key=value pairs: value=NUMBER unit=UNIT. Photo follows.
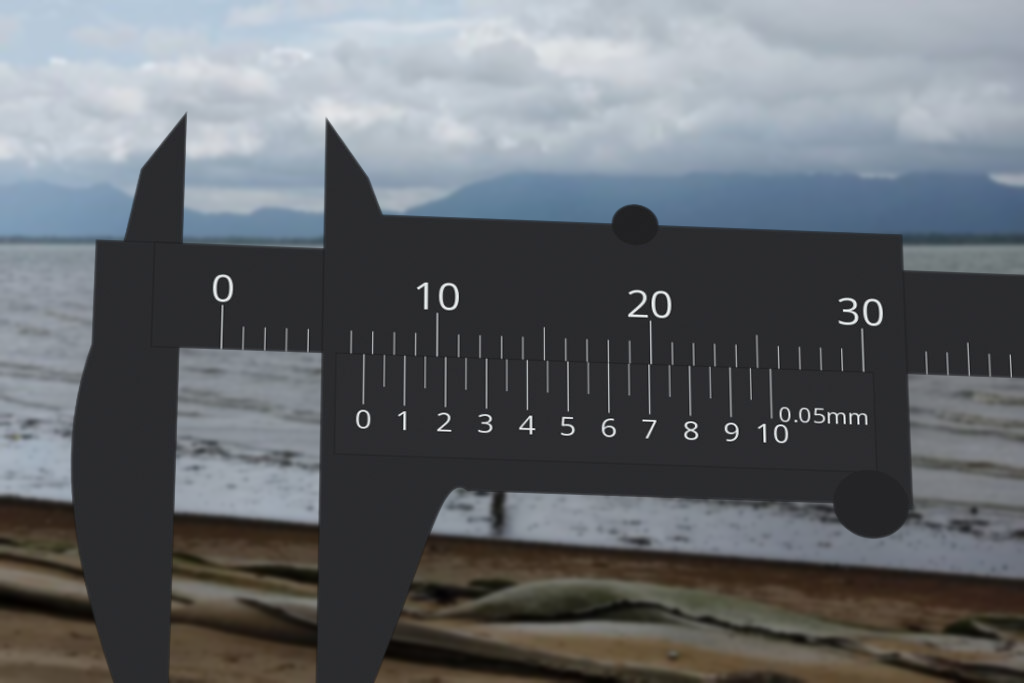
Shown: value=6.6 unit=mm
